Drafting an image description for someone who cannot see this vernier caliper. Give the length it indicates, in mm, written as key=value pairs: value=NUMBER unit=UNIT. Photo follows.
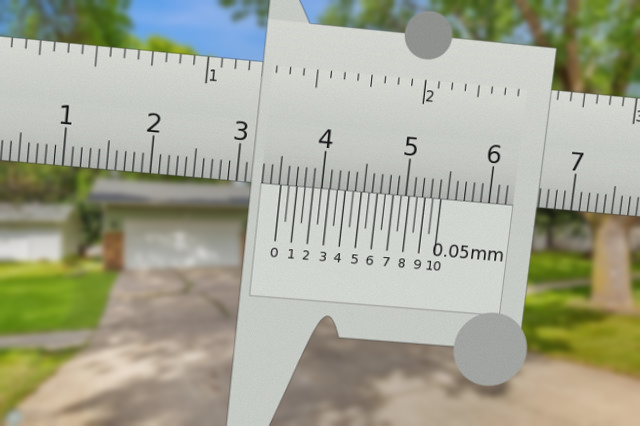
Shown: value=35.2 unit=mm
